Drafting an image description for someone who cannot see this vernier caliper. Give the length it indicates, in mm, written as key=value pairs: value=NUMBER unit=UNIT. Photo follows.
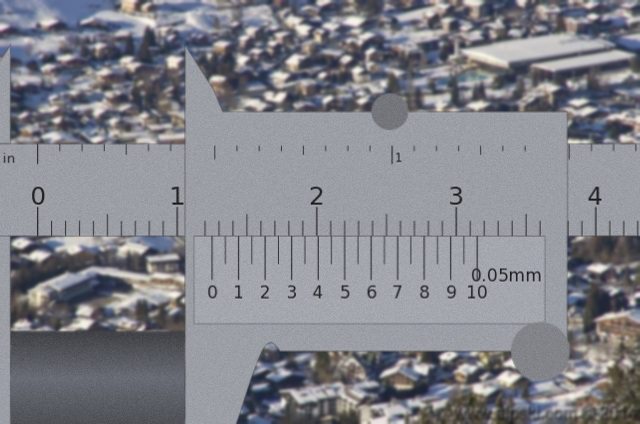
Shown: value=12.5 unit=mm
